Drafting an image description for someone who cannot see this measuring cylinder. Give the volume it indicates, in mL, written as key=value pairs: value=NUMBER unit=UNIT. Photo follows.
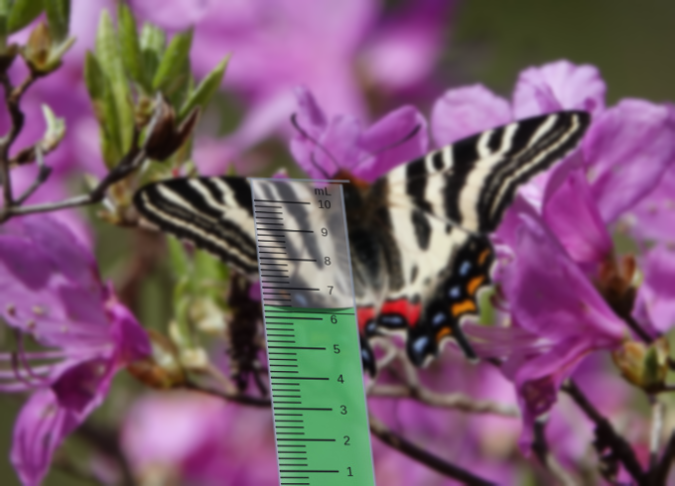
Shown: value=6.2 unit=mL
